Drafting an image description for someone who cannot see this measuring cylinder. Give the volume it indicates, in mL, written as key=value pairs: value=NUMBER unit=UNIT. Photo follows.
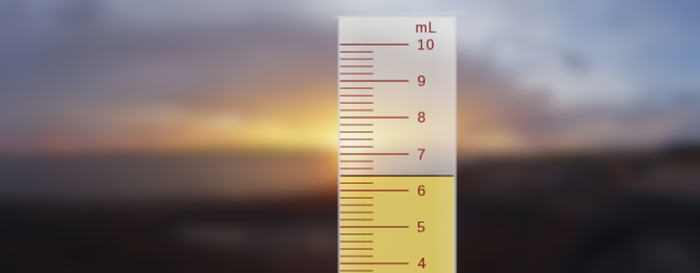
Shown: value=6.4 unit=mL
